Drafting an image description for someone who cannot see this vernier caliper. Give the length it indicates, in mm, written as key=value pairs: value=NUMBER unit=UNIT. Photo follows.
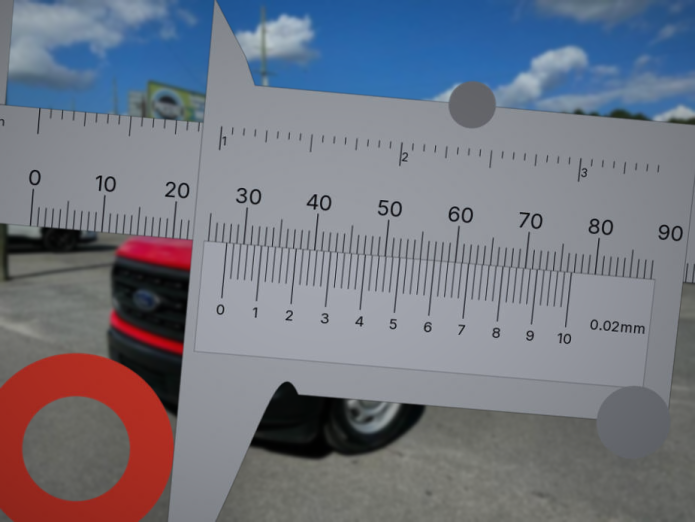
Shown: value=27.6 unit=mm
